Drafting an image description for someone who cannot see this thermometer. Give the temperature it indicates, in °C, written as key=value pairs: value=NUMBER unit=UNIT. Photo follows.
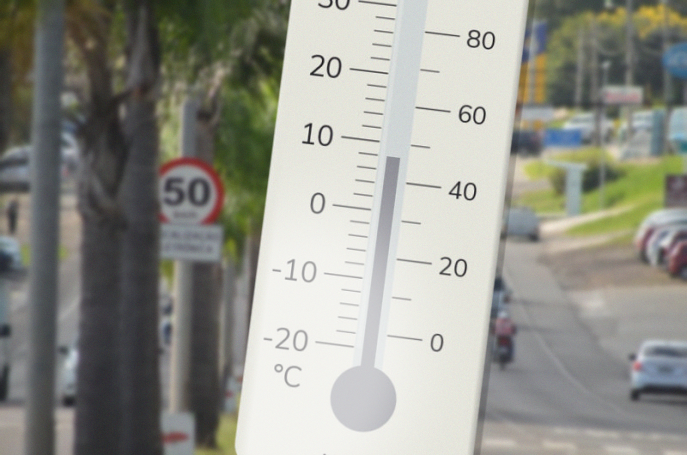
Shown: value=8 unit=°C
